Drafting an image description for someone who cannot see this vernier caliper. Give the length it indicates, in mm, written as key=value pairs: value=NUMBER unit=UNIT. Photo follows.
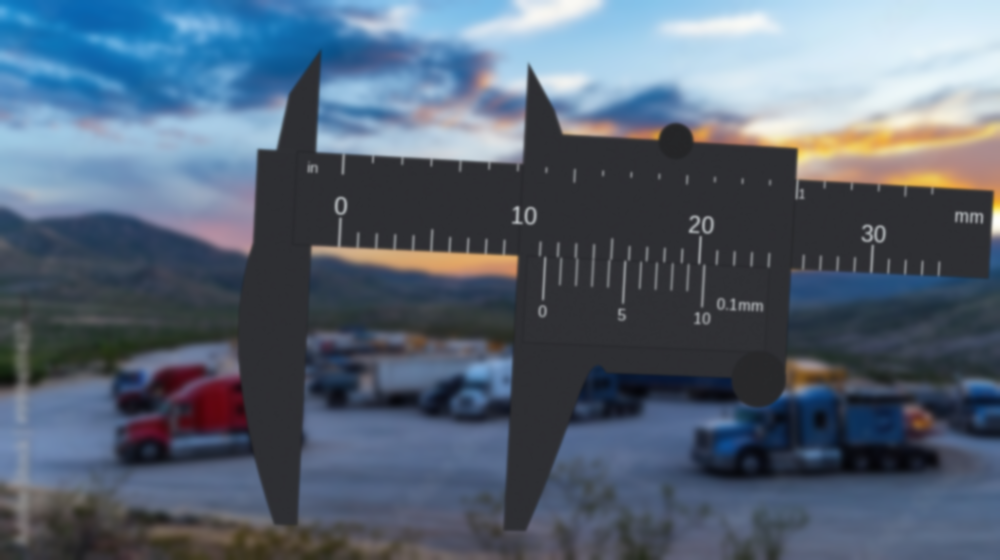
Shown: value=11.3 unit=mm
